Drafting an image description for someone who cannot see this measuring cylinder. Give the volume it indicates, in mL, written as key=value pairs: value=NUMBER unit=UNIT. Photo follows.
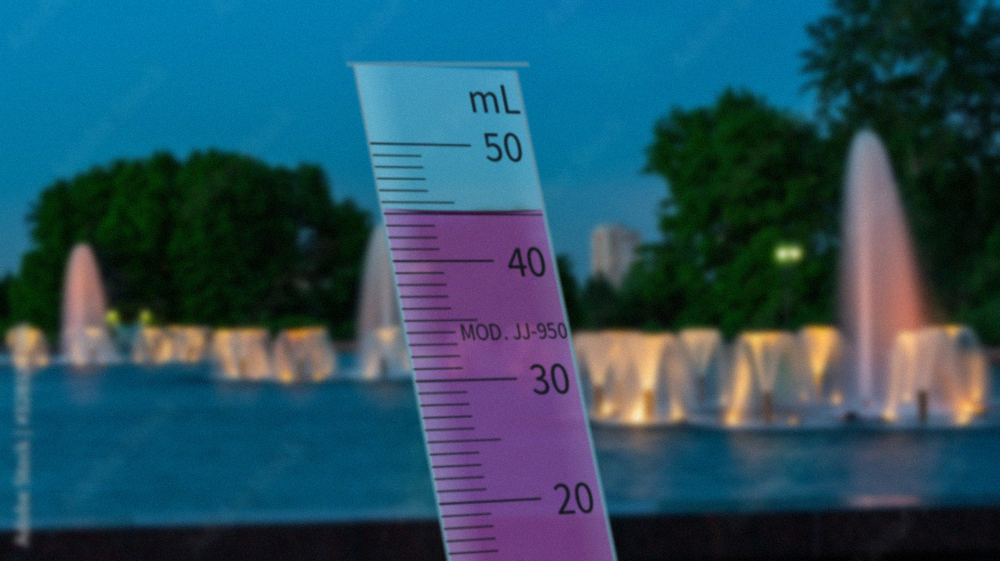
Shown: value=44 unit=mL
